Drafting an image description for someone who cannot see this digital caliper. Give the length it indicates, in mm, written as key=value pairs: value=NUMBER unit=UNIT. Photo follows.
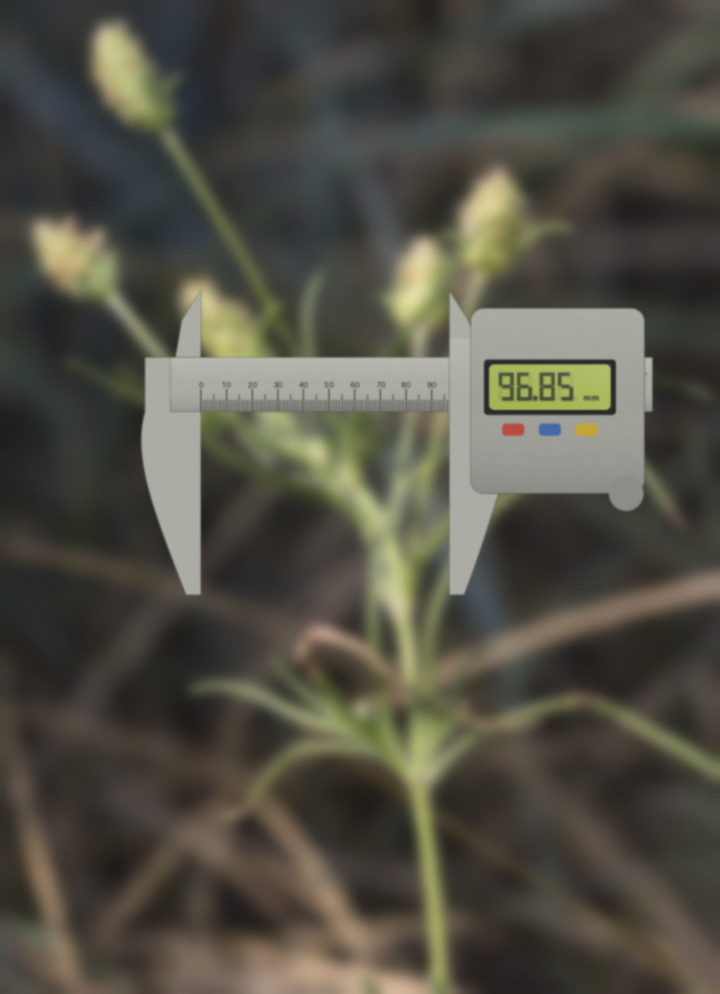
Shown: value=96.85 unit=mm
